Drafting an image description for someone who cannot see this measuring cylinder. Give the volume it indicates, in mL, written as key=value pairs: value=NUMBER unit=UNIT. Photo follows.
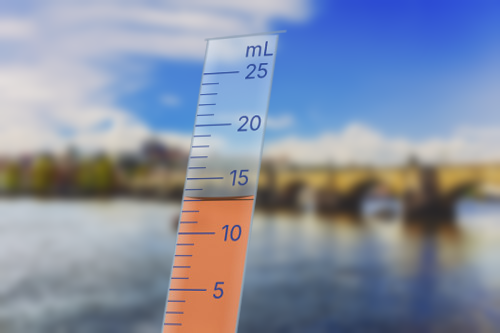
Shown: value=13 unit=mL
